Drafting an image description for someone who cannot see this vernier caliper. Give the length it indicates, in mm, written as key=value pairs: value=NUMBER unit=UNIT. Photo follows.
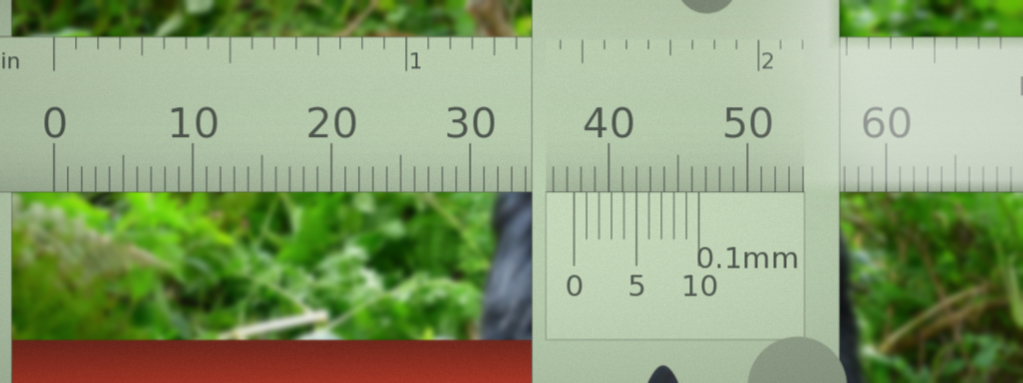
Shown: value=37.5 unit=mm
